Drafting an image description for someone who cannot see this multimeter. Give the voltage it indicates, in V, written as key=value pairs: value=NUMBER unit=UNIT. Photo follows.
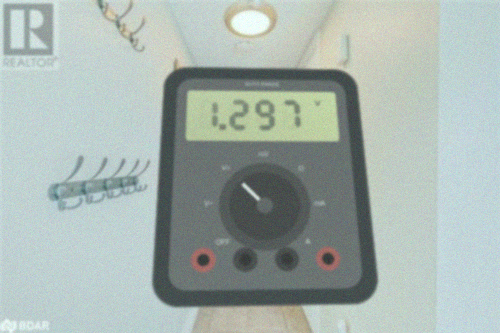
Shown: value=1.297 unit=V
